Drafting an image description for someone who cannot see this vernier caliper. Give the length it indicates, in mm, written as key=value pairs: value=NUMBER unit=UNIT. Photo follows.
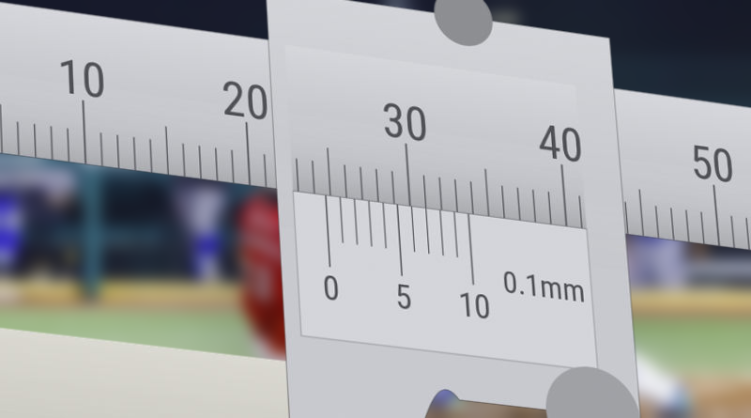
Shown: value=24.7 unit=mm
